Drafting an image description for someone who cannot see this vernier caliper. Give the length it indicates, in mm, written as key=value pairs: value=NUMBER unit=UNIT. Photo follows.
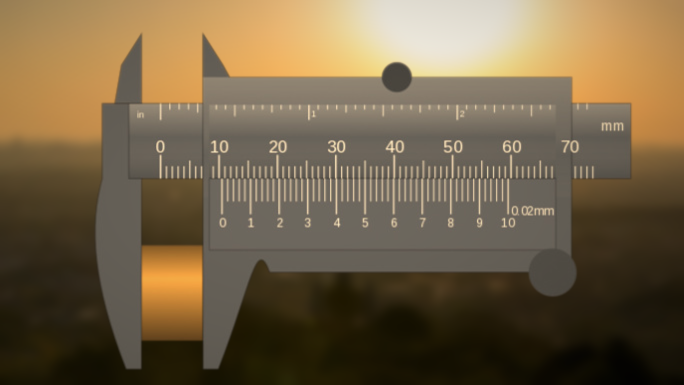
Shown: value=10.5 unit=mm
